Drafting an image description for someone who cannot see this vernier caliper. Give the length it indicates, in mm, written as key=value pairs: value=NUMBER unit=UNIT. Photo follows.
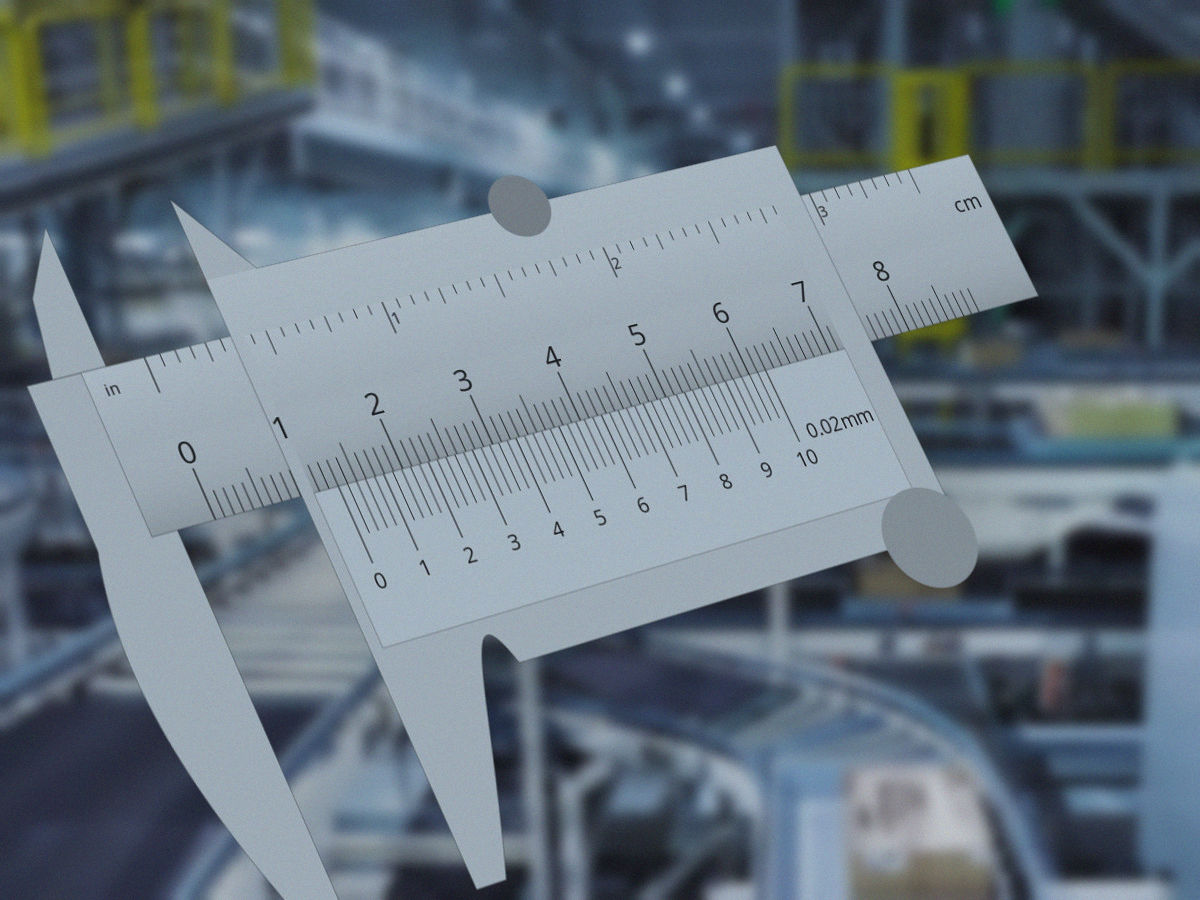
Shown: value=13.0 unit=mm
